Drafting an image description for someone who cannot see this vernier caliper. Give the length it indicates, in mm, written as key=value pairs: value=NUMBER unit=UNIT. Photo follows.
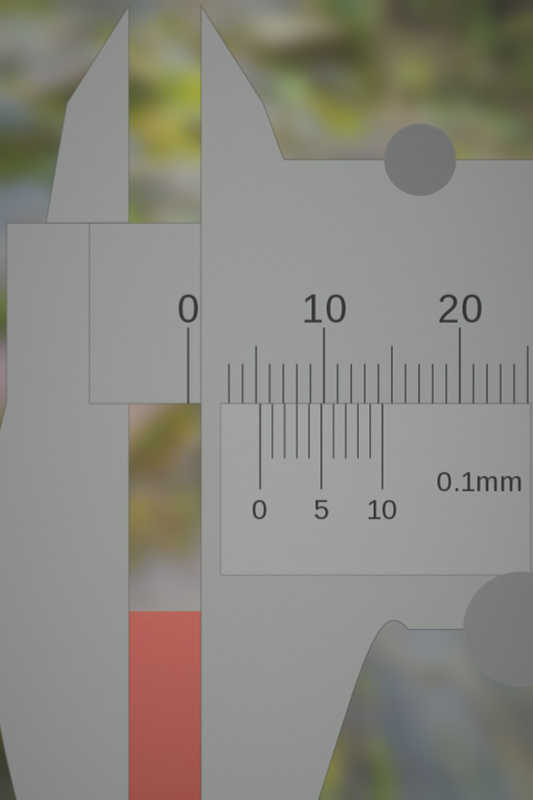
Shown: value=5.3 unit=mm
